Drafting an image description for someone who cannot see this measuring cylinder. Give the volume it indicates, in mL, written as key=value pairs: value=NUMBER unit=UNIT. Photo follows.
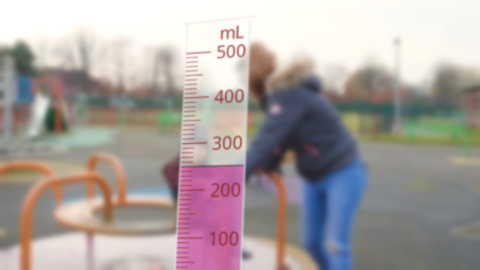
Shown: value=250 unit=mL
